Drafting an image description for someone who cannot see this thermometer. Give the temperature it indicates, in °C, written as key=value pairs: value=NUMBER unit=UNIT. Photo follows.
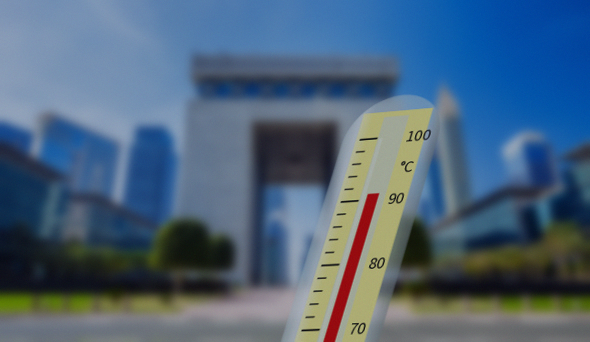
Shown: value=91 unit=°C
